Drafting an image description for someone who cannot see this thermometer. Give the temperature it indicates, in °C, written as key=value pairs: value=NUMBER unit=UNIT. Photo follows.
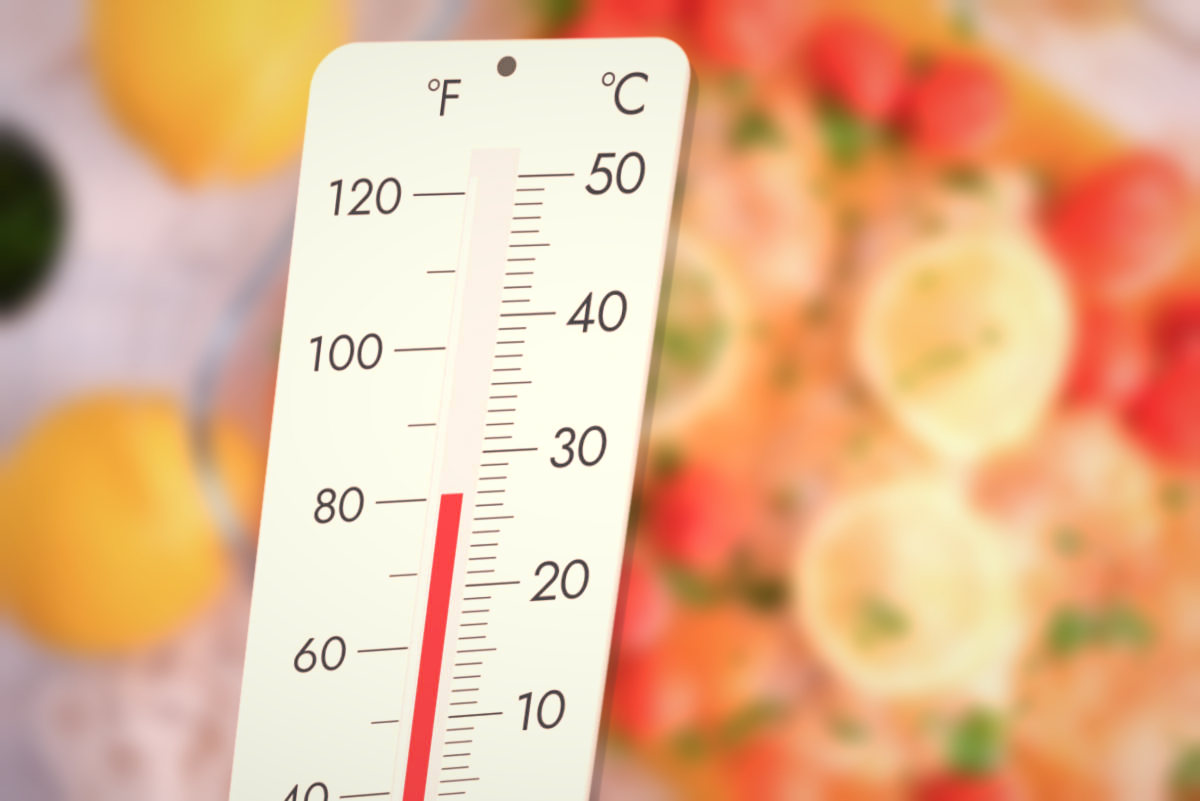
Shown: value=27 unit=°C
